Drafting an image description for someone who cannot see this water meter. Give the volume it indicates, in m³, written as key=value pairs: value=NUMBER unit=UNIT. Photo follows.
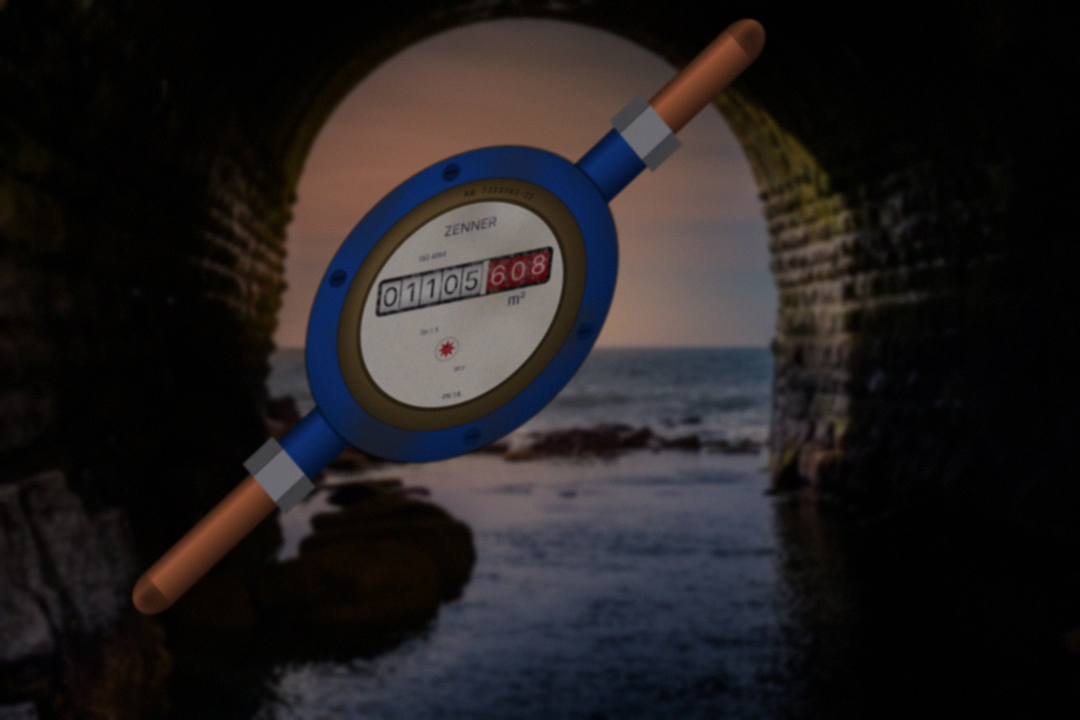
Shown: value=1105.608 unit=m³
